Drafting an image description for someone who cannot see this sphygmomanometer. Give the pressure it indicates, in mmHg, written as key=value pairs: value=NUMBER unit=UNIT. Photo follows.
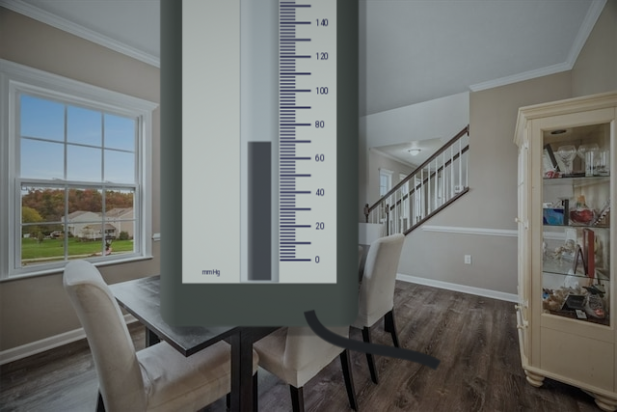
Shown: value=70 unit=mmHg
